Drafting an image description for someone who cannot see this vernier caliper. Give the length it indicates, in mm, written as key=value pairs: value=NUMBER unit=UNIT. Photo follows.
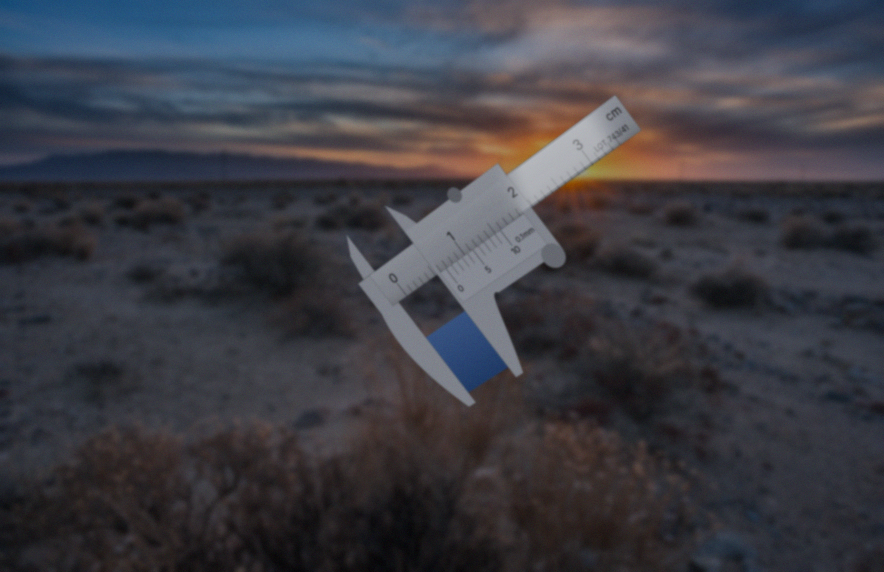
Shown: value=6.8 unit=mm
